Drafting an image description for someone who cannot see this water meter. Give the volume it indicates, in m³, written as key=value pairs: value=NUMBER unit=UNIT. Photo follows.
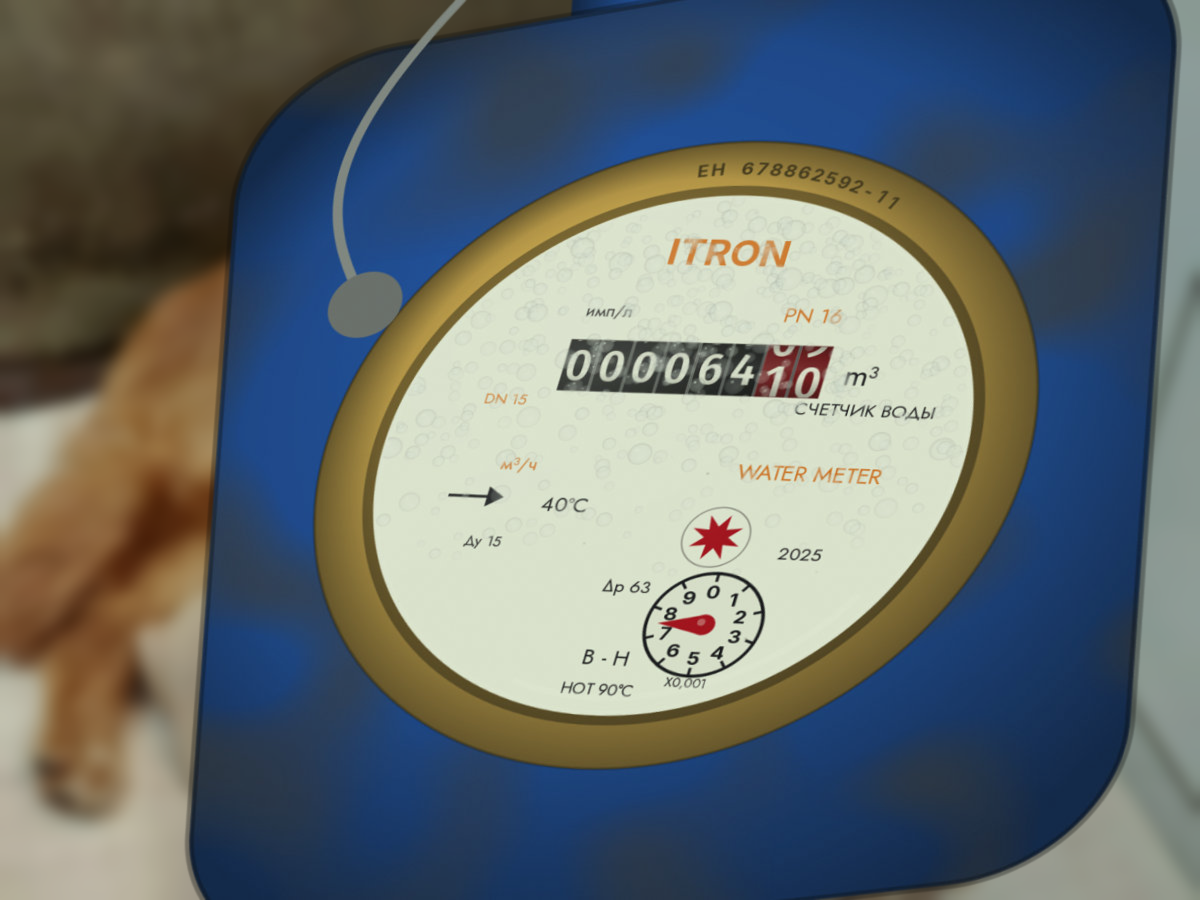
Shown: value=64.097 unit=m³
